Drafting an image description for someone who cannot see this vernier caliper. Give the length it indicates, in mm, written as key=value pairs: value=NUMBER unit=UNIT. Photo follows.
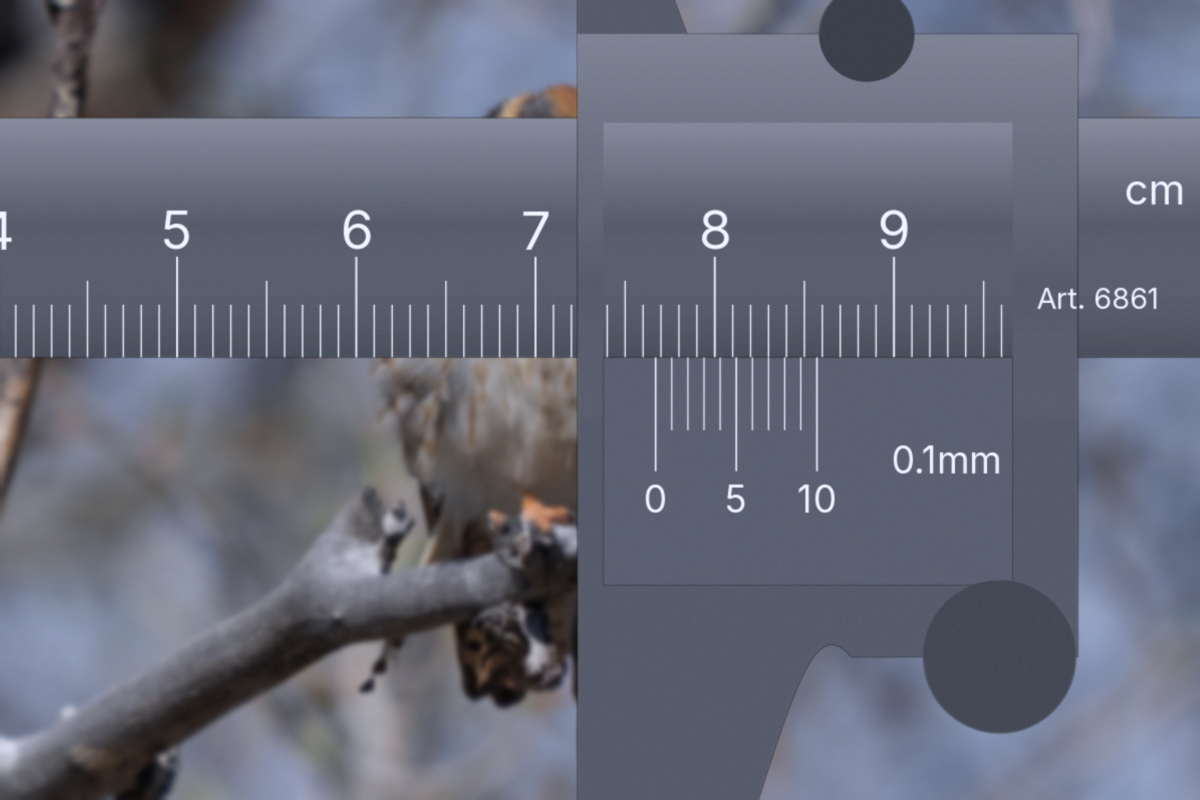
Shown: value=76.7 unit=mm
